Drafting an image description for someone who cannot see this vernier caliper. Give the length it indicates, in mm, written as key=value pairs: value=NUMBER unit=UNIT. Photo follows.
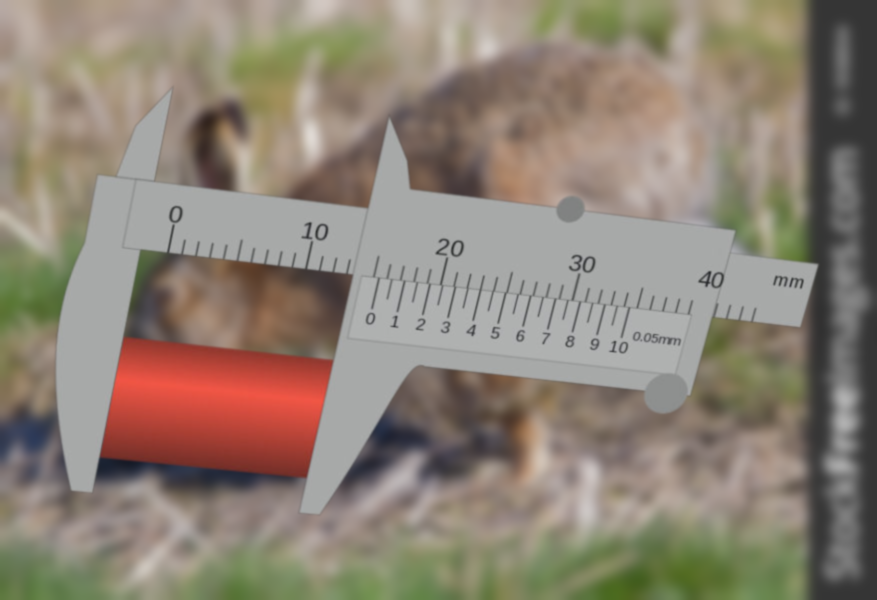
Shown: value=15.4 unit=mm
